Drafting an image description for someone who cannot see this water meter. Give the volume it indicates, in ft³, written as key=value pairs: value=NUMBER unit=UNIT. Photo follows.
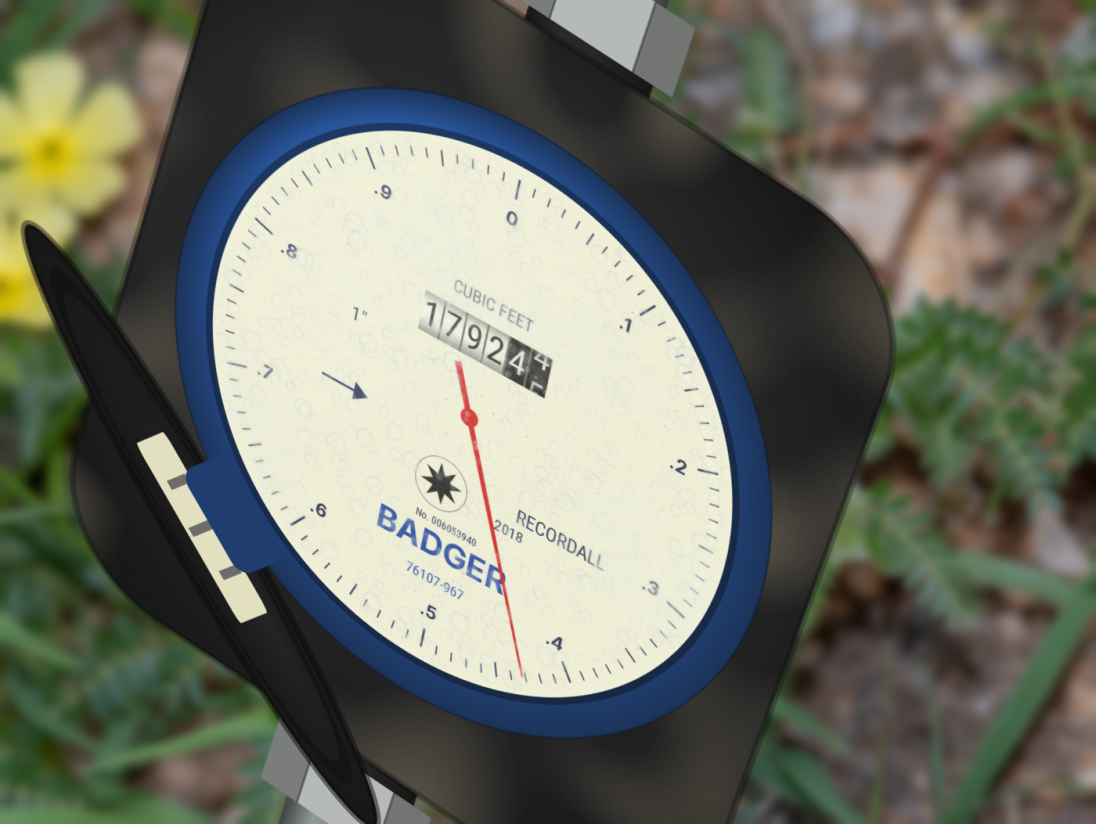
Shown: value=179244.43 unit=ft³
